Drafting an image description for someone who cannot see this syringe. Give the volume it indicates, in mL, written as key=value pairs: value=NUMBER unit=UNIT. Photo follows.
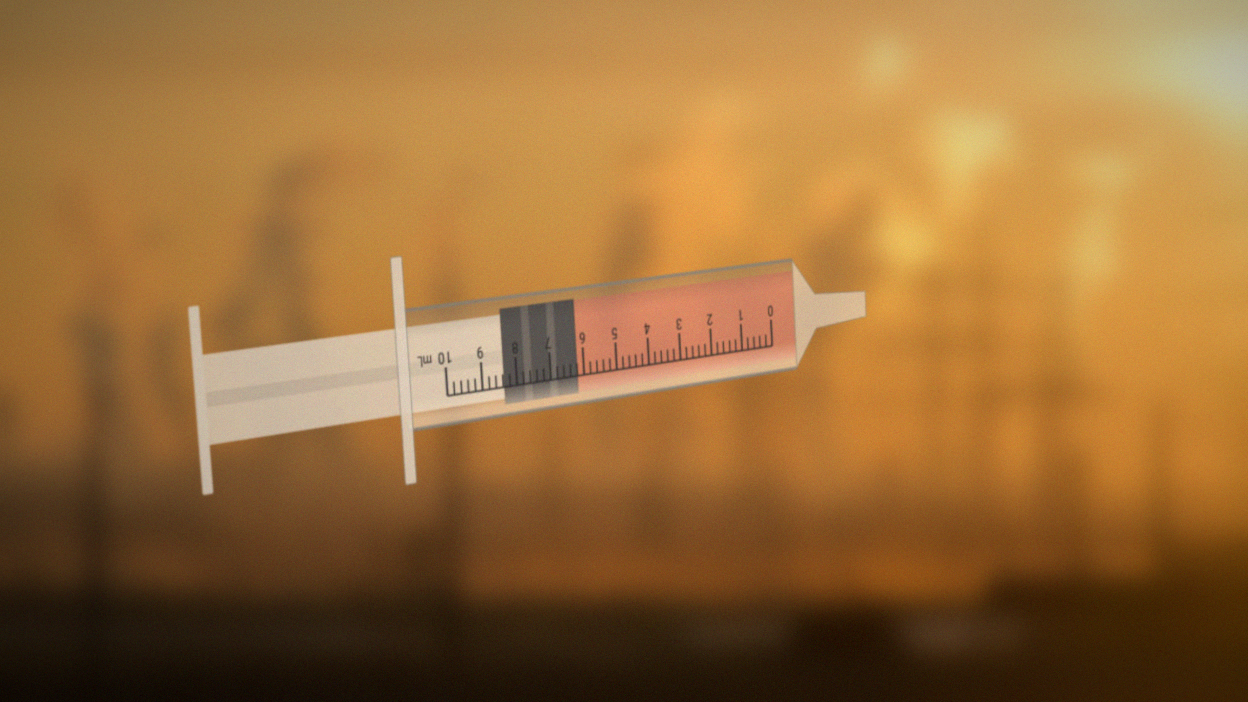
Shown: value=6.2 unit=mL
